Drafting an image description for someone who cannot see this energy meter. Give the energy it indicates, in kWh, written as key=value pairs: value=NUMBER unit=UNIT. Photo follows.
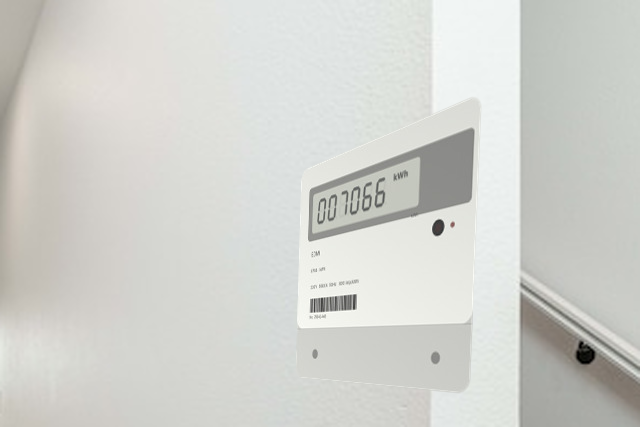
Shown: value=7066 unit=kWh
